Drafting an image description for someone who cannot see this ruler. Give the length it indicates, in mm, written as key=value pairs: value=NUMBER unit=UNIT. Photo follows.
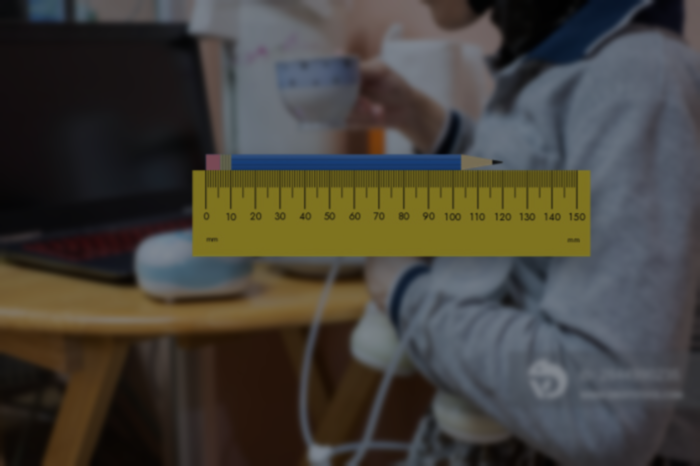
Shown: value=120 unit=mm
